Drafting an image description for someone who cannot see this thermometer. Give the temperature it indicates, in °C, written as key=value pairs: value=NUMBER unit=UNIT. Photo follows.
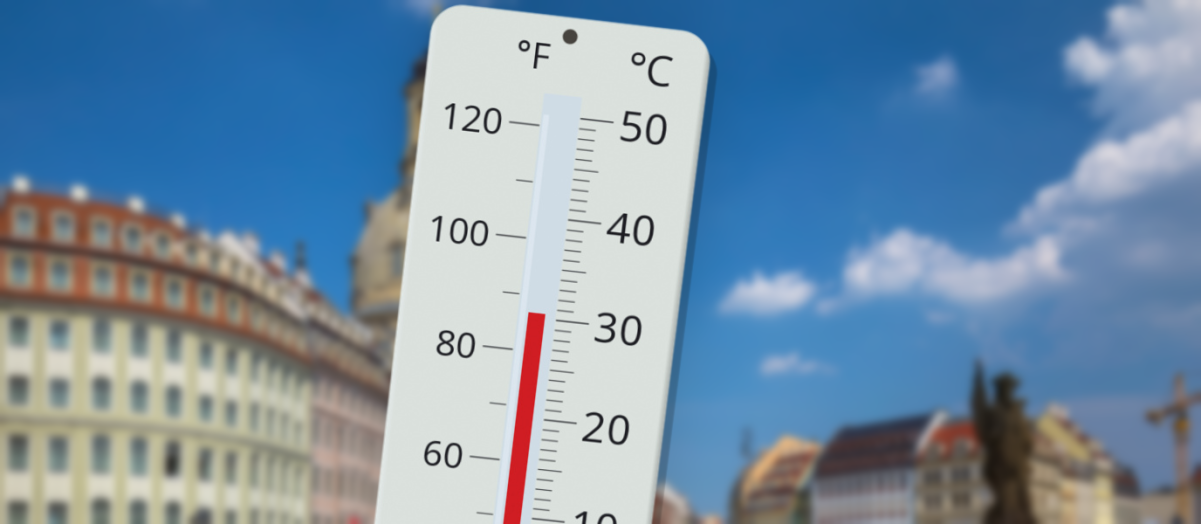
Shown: value=30.5 unit=°C
